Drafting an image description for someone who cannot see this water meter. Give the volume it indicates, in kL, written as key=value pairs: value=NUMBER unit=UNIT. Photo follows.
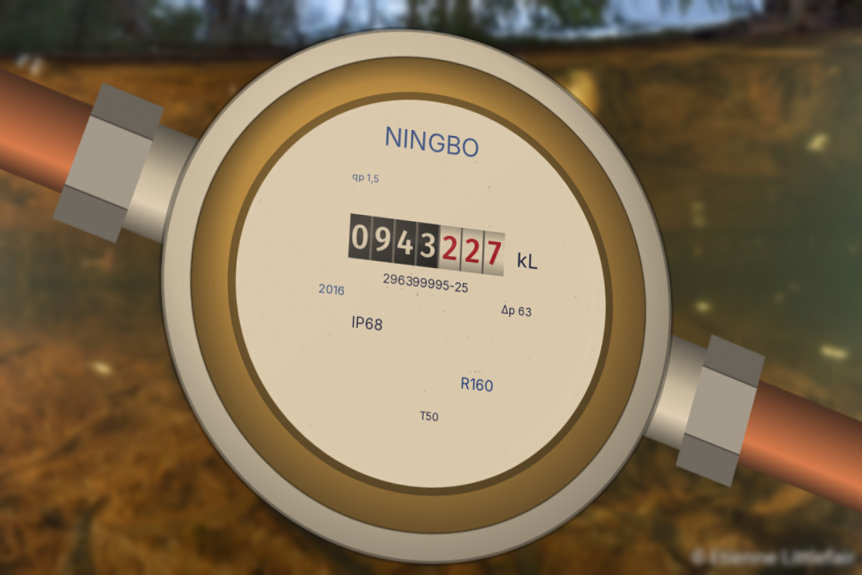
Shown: value=943.227 unit=kL
